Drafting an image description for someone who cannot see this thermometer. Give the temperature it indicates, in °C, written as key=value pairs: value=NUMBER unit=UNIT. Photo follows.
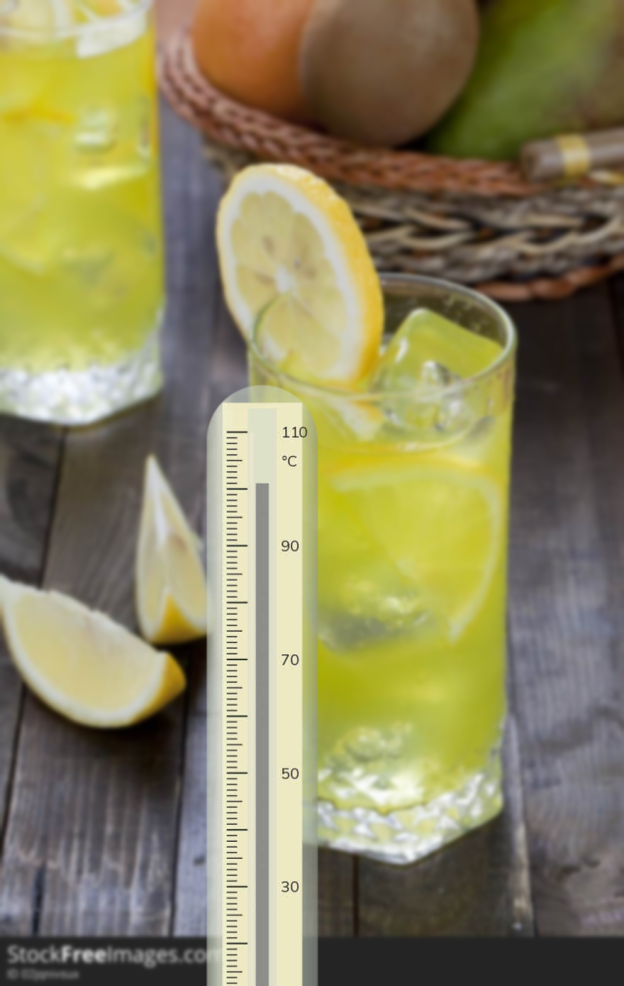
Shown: value=101 unit=°C
